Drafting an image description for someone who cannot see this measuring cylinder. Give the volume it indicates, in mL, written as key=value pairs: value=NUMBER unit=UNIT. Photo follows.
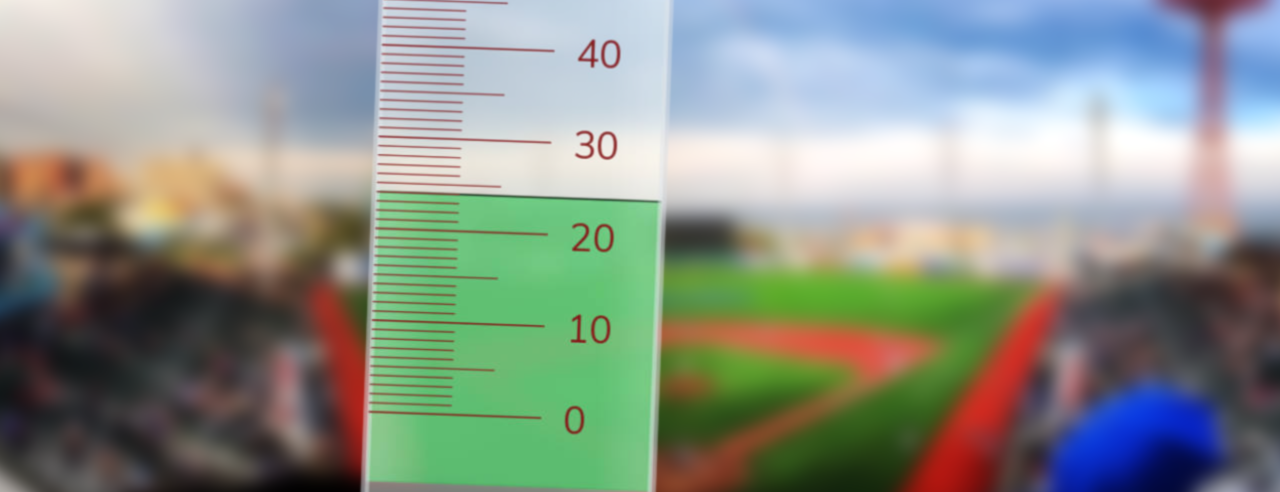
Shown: value=24 unit=mL
